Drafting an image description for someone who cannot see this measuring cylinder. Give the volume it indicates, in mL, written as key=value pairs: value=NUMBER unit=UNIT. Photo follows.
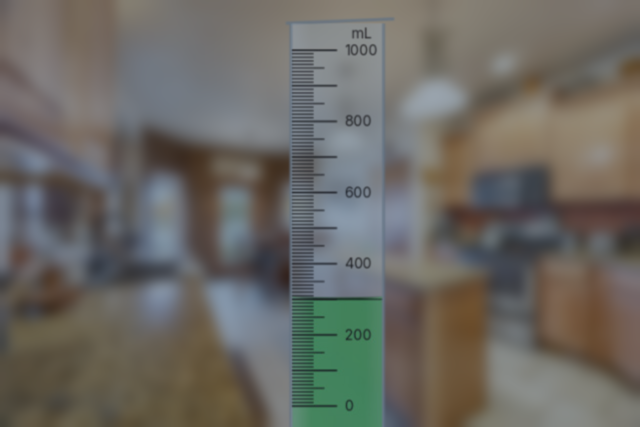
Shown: value=300 unit=mL
